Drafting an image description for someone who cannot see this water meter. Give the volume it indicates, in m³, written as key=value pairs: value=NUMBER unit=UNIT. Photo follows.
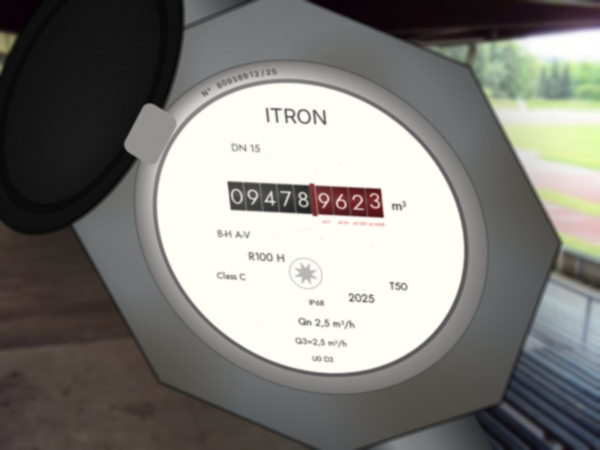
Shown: value=9478.9623 unit=m³
